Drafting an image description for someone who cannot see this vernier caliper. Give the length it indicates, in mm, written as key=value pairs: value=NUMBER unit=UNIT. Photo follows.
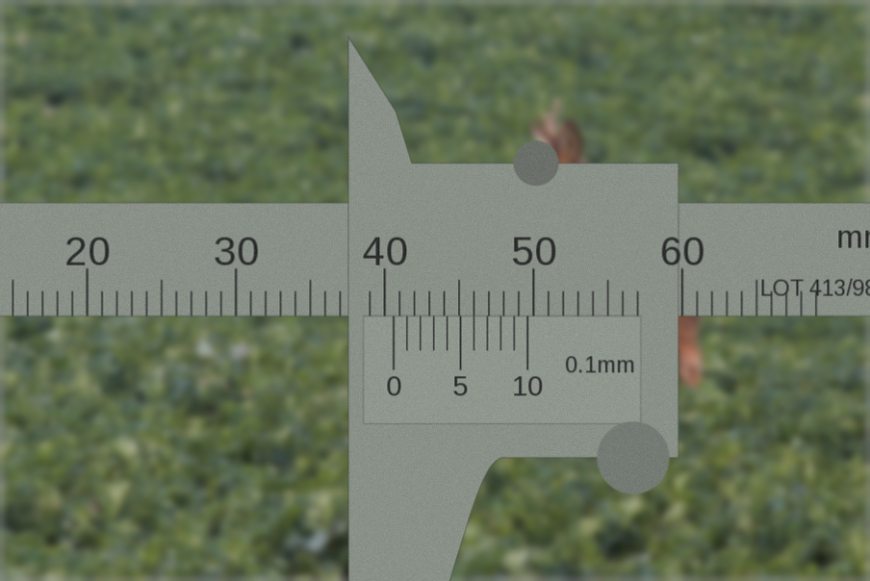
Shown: value=40.6 unit=mm
